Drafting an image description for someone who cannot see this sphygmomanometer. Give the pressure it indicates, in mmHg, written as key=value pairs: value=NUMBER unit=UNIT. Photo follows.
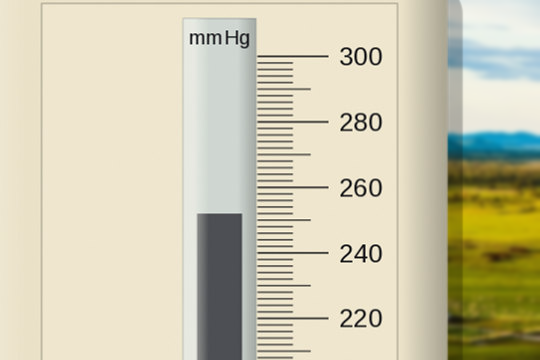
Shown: value=252 unit=mmHg
